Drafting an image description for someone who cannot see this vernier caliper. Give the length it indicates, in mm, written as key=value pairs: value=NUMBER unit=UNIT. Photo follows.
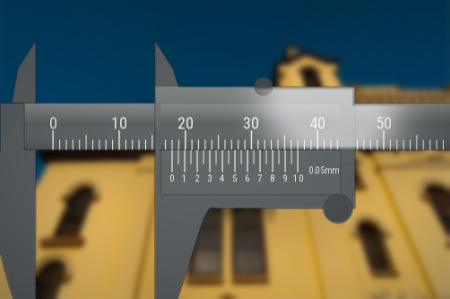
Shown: value=18.0 unit=mm
